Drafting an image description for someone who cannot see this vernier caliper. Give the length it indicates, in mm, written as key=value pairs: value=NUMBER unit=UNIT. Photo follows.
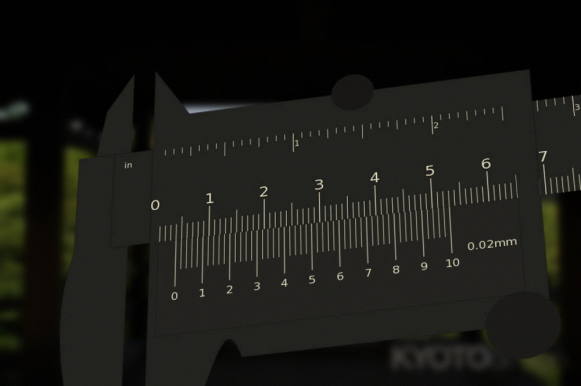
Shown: value=4.0 unit=mm
